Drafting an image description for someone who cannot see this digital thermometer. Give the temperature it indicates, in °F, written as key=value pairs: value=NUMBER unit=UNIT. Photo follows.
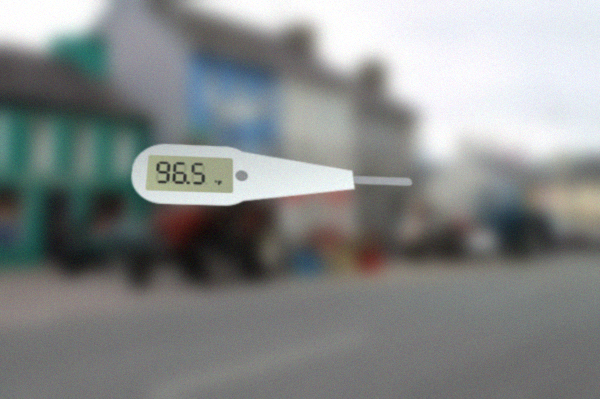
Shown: value=96.5 unit=°F
